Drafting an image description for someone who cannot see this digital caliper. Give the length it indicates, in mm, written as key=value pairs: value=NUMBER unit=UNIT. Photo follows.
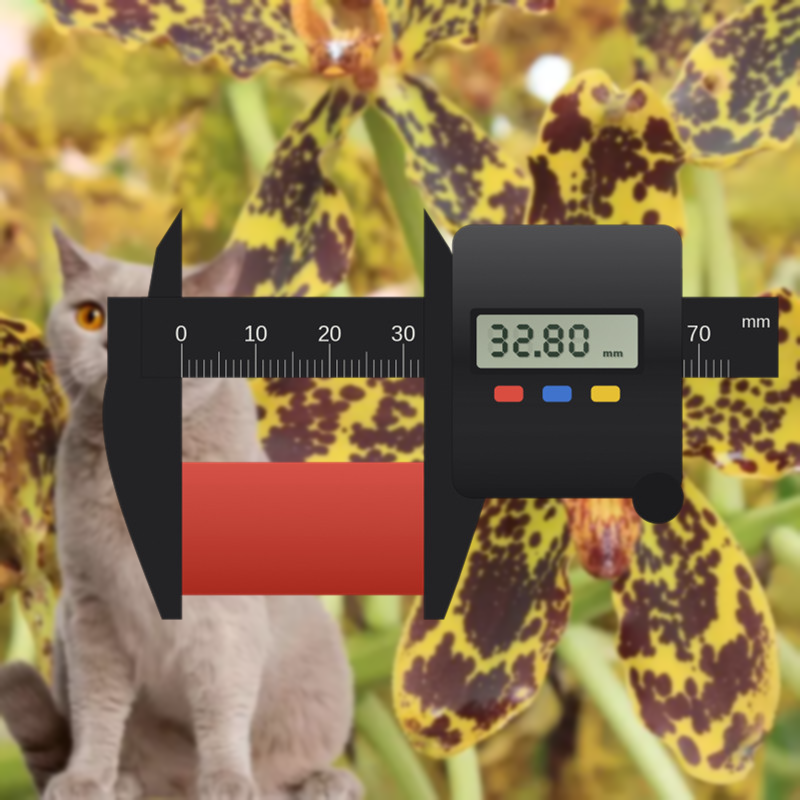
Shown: value=32.80 unit=mm
